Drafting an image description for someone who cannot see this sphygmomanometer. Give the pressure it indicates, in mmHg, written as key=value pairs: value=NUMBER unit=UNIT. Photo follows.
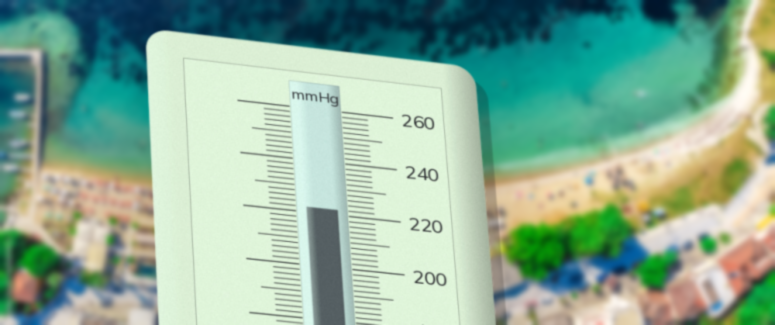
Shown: value=222 unit=mmHg
